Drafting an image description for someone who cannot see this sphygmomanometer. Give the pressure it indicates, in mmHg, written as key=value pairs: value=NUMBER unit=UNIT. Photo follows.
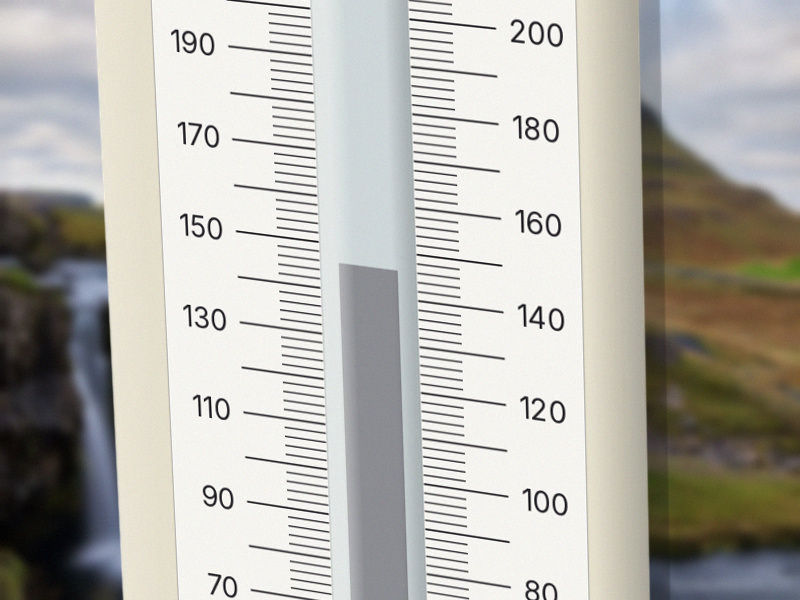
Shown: value=146 unit=mmHg
